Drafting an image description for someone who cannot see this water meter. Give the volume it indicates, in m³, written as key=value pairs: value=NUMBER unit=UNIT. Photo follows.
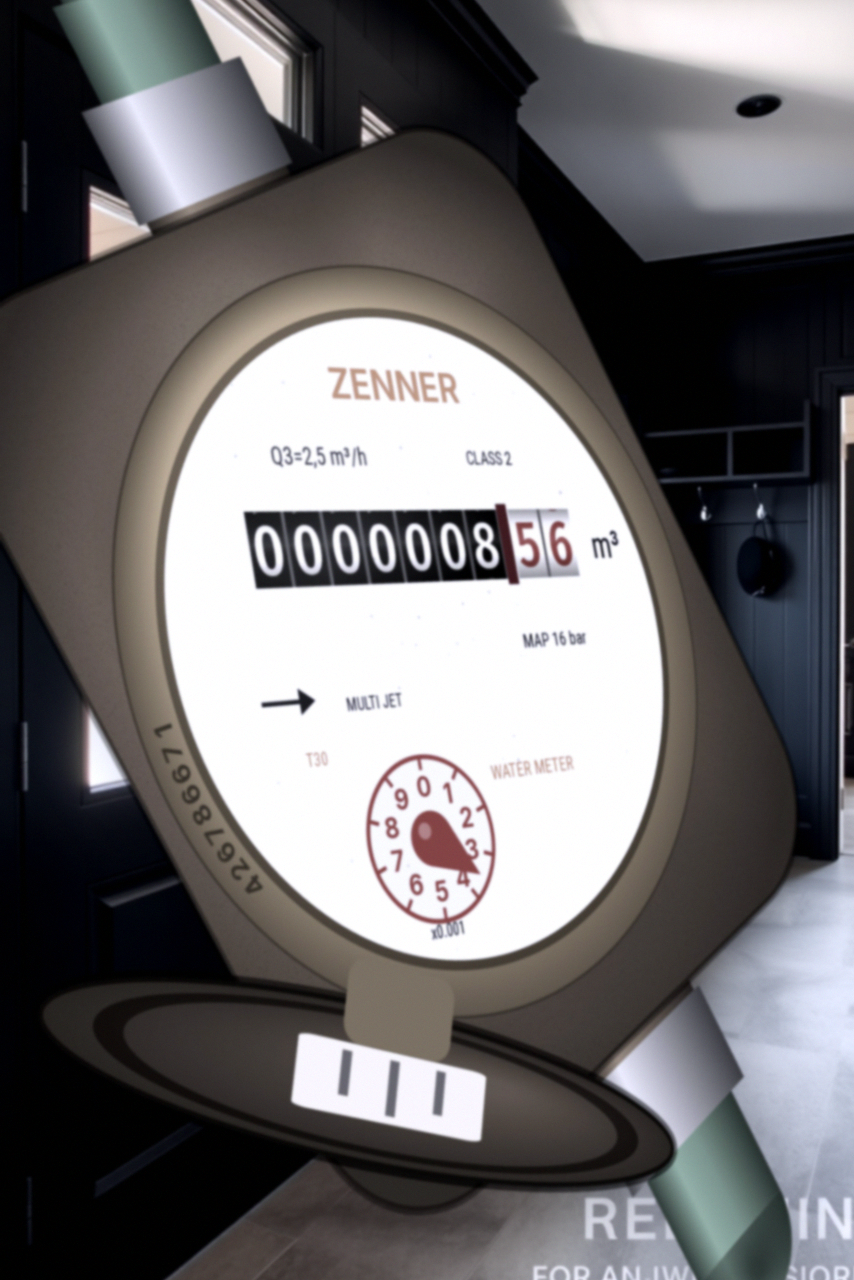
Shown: value=8.563 unit=m³
